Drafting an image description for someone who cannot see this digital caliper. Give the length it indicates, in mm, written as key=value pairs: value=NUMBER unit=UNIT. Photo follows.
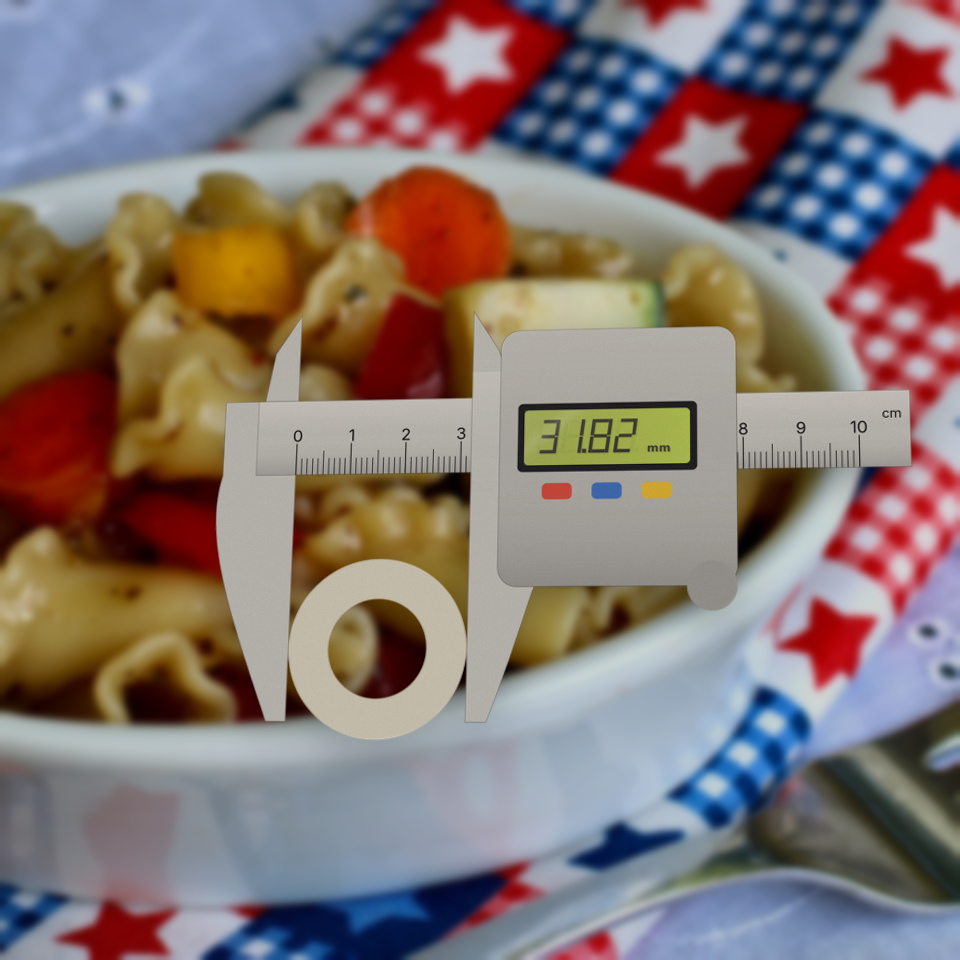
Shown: value=31.82 unit=mm
